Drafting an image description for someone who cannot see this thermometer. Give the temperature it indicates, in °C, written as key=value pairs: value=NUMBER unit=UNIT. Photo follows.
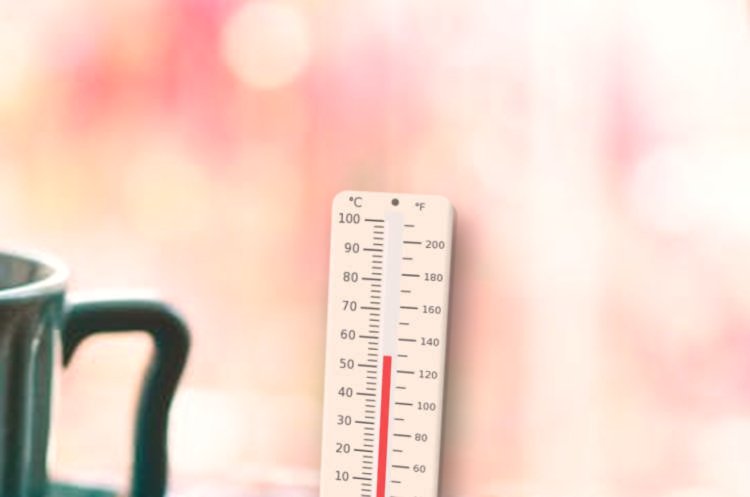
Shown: value=54 unit=°C
